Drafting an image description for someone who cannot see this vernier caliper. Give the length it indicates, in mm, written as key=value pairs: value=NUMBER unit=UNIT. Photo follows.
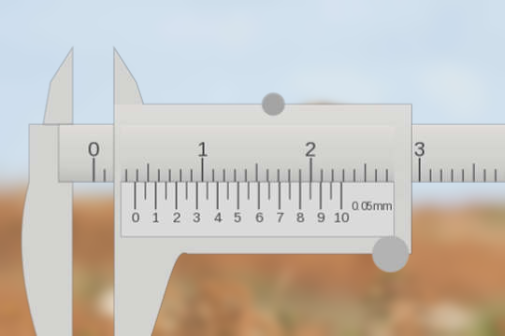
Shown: value=3.8 unit=mm
